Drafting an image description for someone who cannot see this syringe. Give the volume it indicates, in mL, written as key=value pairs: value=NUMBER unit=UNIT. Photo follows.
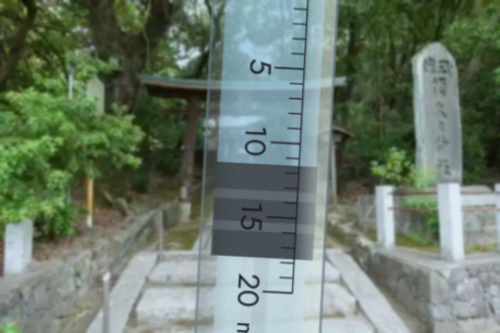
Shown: value=11.5 unit=mL
